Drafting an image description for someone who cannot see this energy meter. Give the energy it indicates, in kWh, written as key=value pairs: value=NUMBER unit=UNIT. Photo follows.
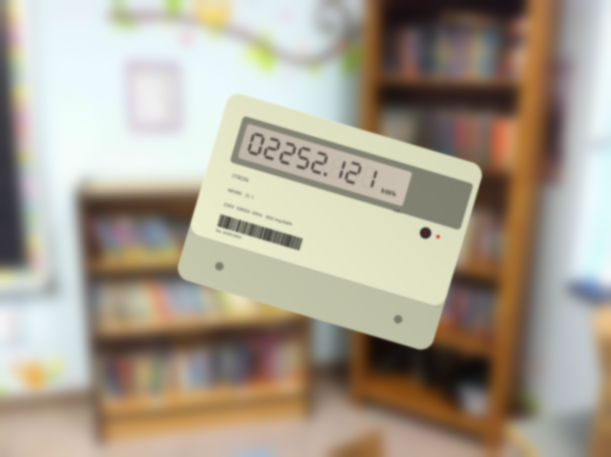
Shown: value=2252.121 unit=kWh
